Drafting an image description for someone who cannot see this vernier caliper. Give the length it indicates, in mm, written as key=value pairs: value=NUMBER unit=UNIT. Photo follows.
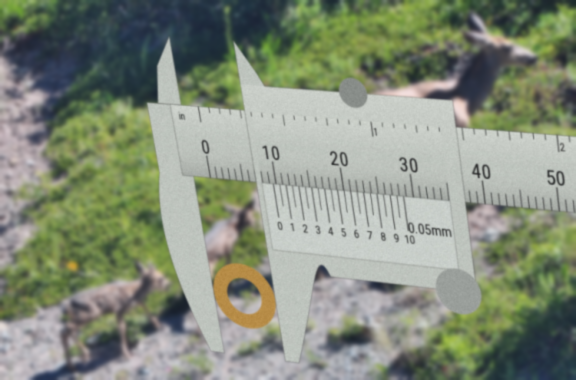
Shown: value=9.6 unit=mm
